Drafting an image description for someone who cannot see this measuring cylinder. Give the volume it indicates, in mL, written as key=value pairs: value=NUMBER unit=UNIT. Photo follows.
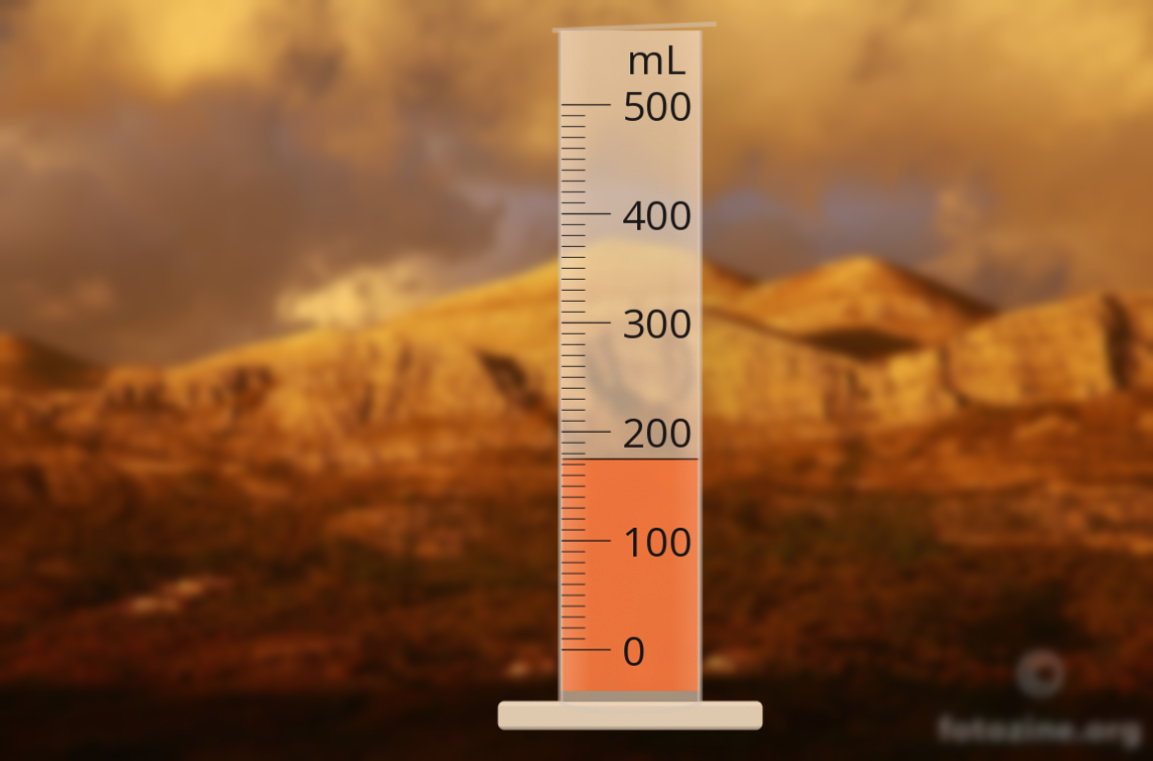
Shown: value=175 unit=mL
